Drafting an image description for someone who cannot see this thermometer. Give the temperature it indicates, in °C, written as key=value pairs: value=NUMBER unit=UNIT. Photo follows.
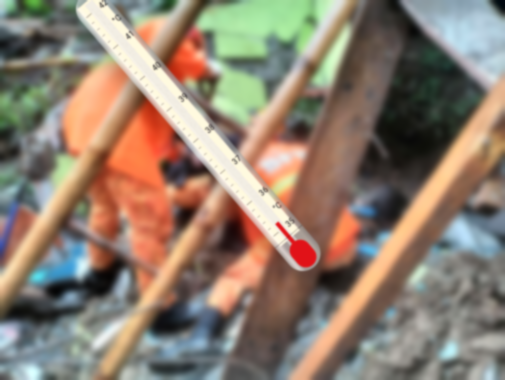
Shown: value=35.2 unit=°C
